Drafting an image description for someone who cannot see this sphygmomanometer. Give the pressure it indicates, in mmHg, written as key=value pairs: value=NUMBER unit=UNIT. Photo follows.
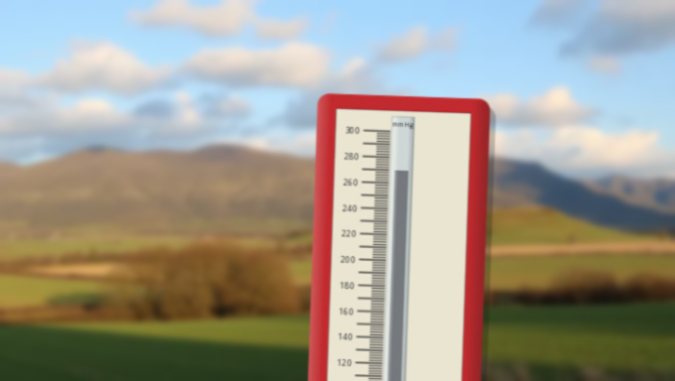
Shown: value=270 unit=mmHg
